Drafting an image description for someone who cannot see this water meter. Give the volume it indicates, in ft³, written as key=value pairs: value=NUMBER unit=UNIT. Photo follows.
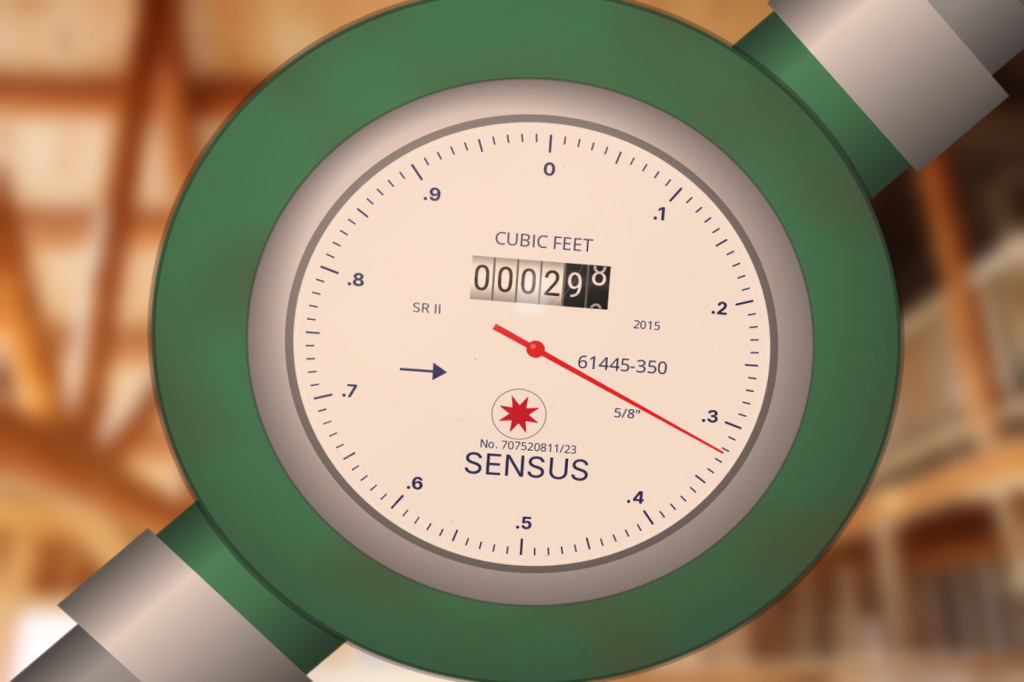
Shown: value=298.32 unit=ft³
